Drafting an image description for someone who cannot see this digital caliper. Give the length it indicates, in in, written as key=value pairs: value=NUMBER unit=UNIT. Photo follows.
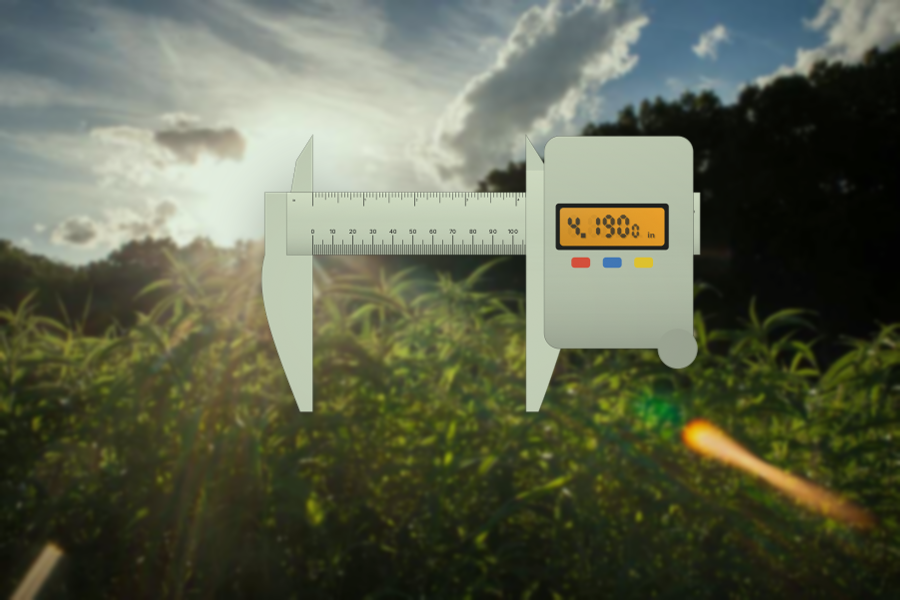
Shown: value=4.1900 unit=in
